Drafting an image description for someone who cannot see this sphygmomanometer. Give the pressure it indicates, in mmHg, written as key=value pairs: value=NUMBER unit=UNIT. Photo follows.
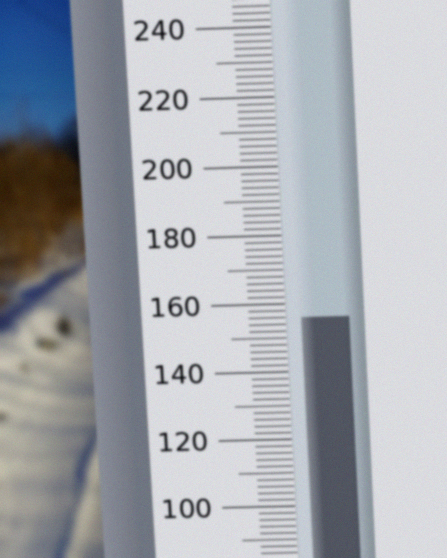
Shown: value=156 unit=mmHg
